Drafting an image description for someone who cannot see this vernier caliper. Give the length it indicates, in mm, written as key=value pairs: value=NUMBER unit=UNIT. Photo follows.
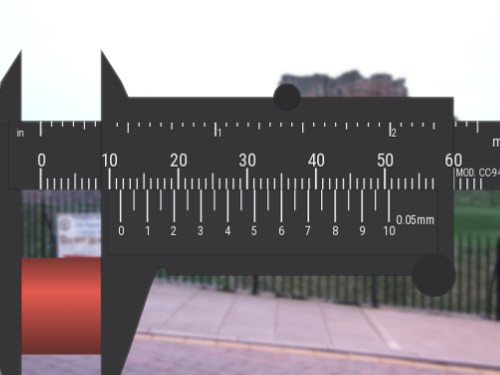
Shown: value=11.6 unit=mm
